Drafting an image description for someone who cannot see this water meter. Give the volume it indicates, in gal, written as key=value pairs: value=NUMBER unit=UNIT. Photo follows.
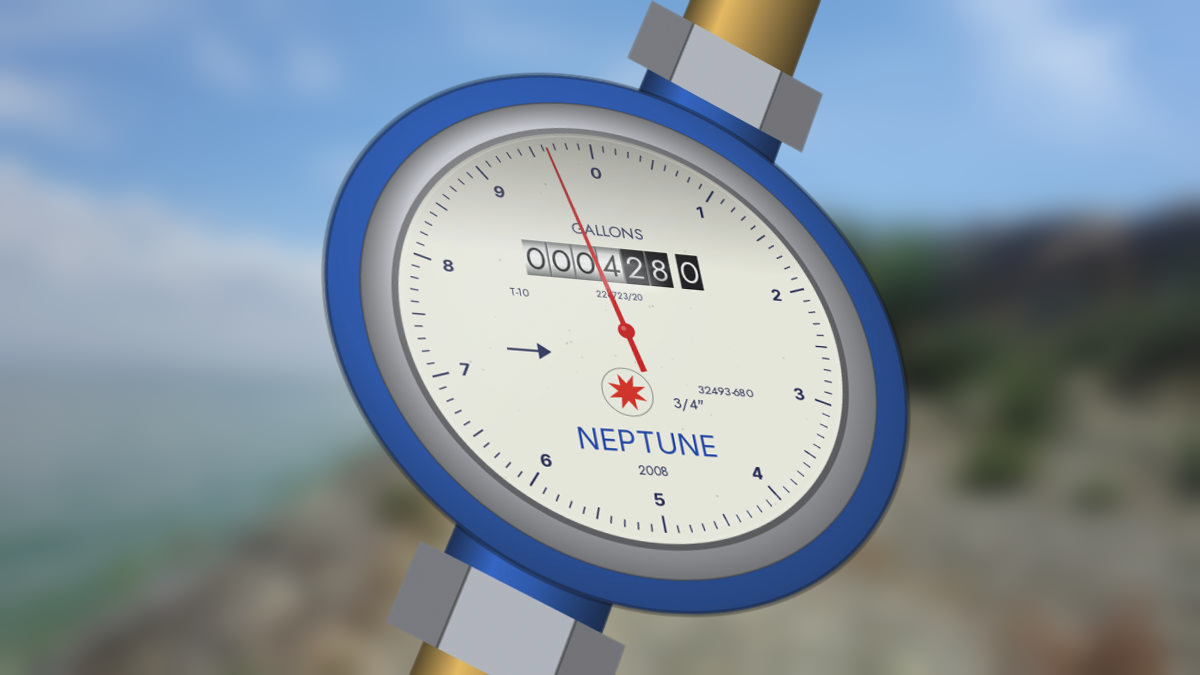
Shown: value=4279.6 unit=gal
